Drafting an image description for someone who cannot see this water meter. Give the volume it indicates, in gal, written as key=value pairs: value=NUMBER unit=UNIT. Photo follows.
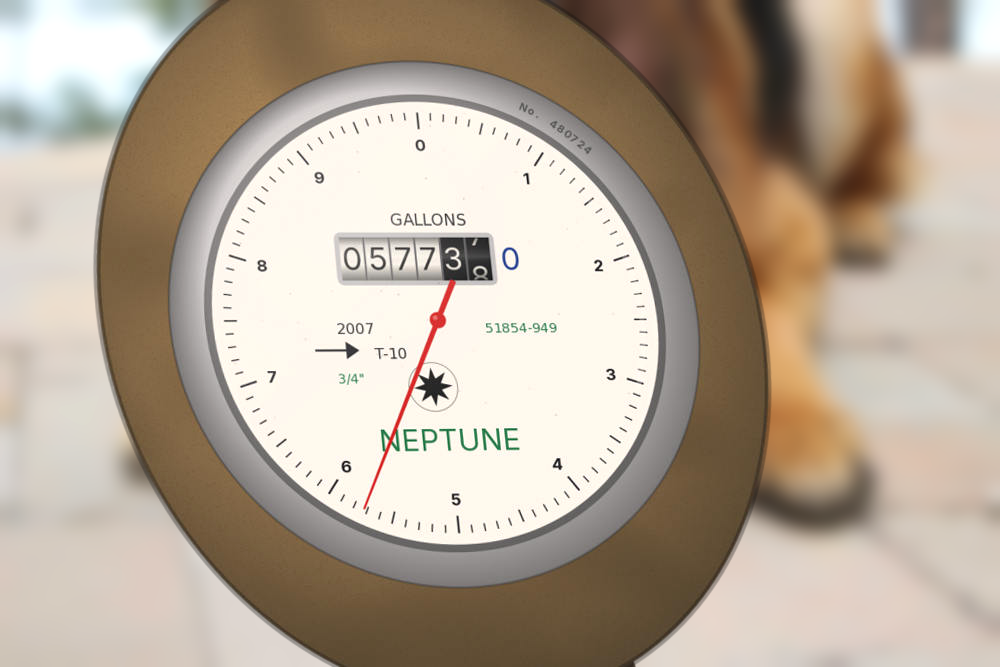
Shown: value=577375.7 unit=gal
